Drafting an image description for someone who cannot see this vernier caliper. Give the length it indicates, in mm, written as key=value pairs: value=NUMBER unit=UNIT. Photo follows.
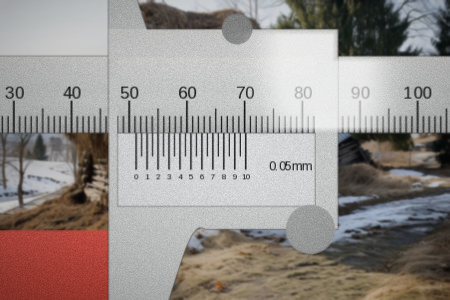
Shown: value=51.2 unit=mm
